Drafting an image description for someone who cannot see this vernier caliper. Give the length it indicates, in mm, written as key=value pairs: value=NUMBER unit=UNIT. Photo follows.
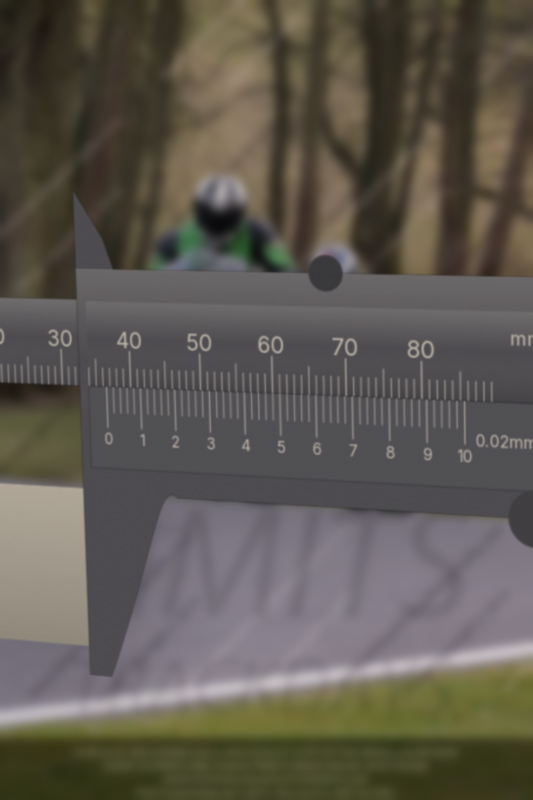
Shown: value=36.5 unit=mm
